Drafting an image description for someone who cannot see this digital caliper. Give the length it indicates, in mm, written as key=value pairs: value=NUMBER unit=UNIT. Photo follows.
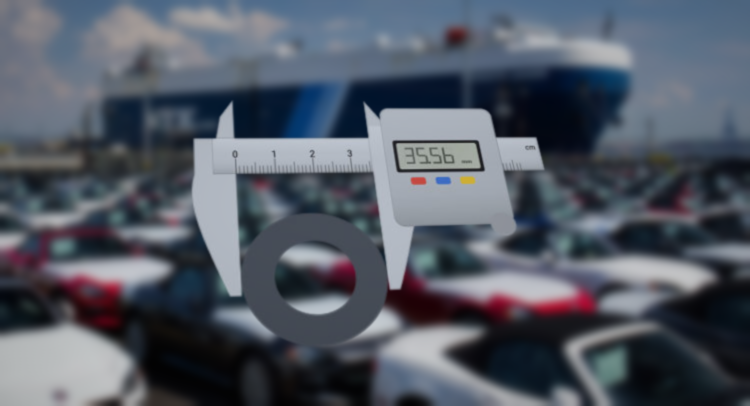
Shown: value=35.56 unit=mm
